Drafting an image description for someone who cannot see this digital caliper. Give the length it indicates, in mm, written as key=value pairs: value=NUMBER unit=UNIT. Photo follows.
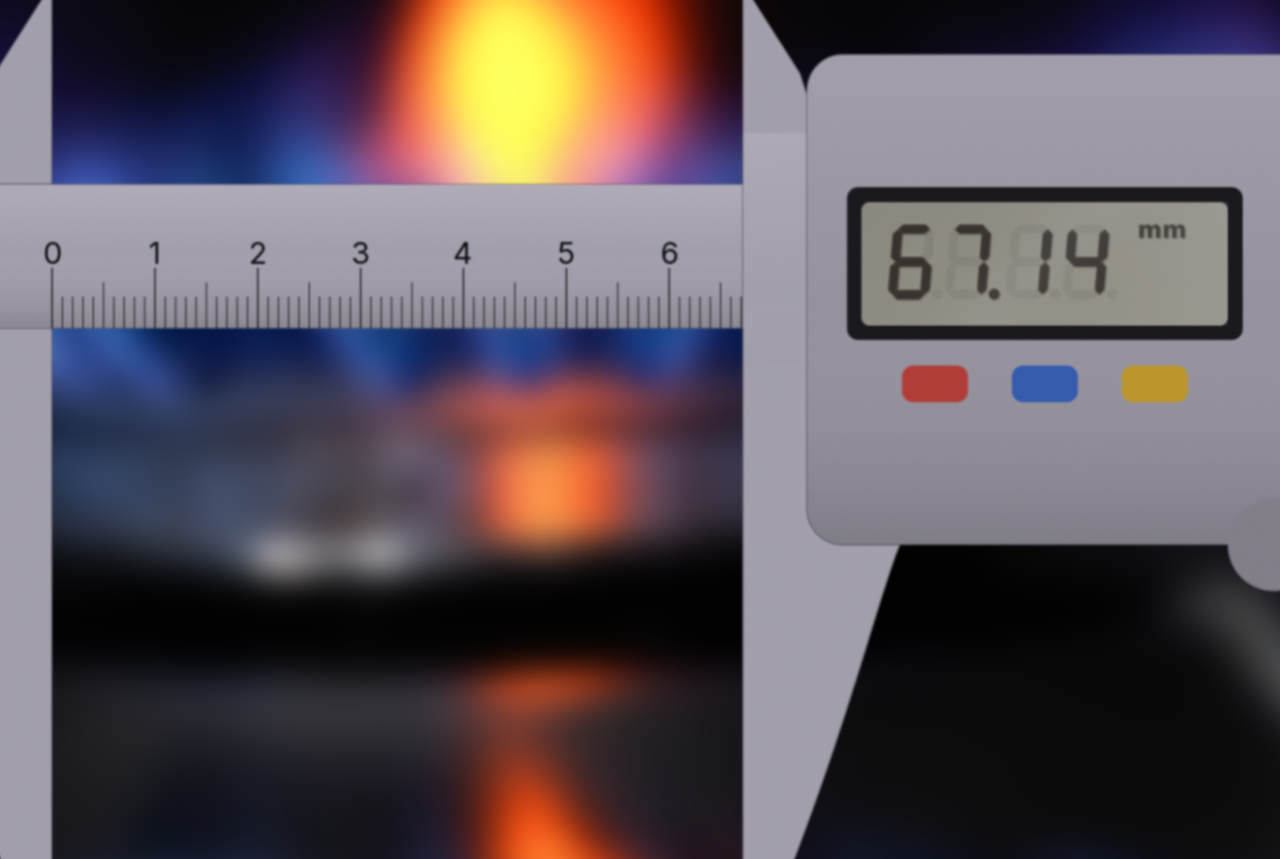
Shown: value=67.14 unit=mm
